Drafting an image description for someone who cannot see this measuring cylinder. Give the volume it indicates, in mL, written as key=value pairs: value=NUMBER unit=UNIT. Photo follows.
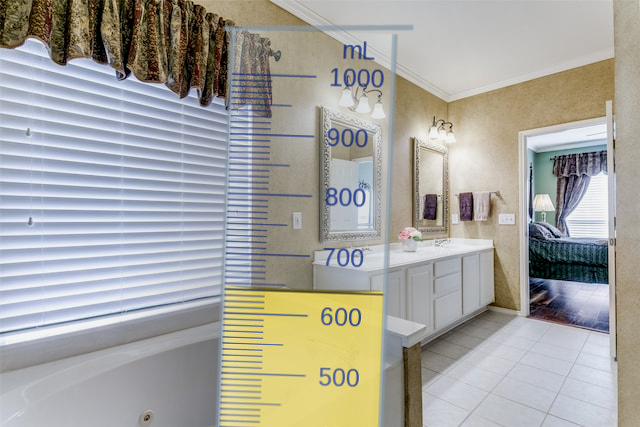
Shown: value=640 unit=mL
